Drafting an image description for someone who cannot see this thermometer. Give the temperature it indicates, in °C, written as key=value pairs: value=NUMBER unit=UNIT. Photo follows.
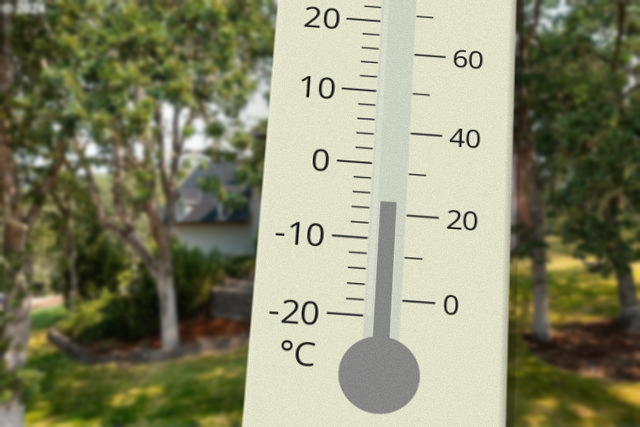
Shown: value=-5 unit=°C
